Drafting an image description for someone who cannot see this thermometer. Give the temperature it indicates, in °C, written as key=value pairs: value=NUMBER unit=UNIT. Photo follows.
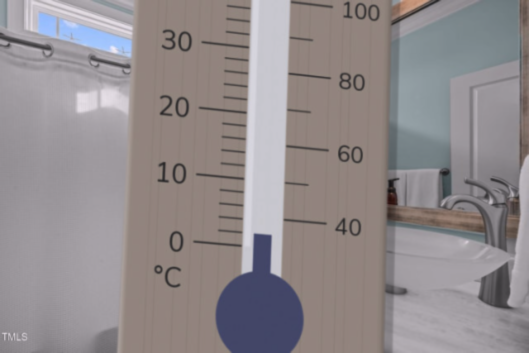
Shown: value=2 unit=°C
